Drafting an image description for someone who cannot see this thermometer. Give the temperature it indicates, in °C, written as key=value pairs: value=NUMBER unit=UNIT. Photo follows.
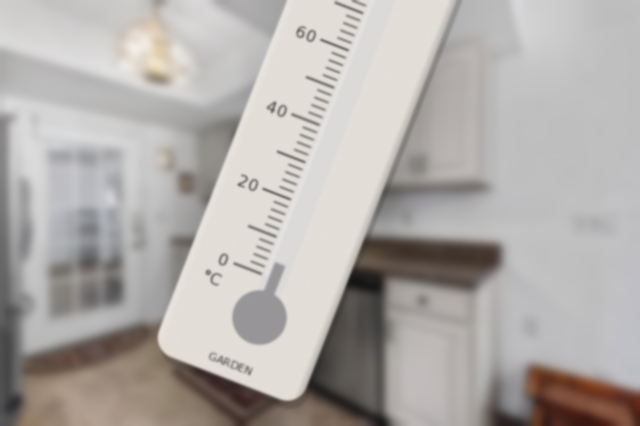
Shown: value=4 unit=°C
